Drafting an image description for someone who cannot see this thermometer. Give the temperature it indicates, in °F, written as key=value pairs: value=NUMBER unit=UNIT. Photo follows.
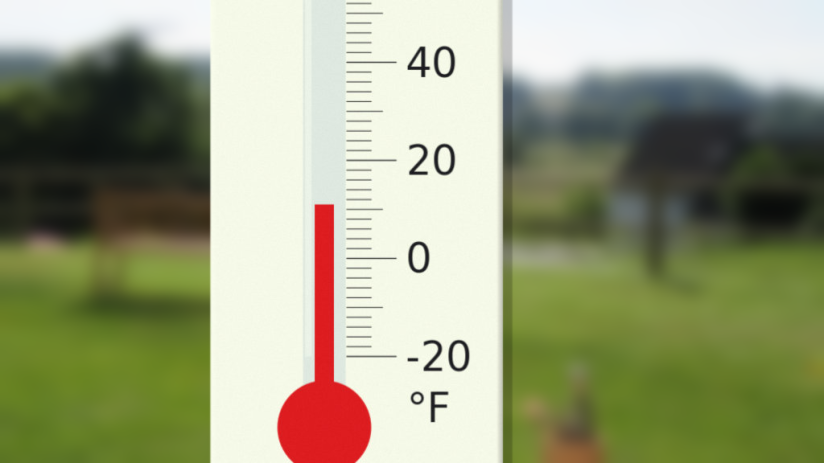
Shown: value=11 unit=°F
